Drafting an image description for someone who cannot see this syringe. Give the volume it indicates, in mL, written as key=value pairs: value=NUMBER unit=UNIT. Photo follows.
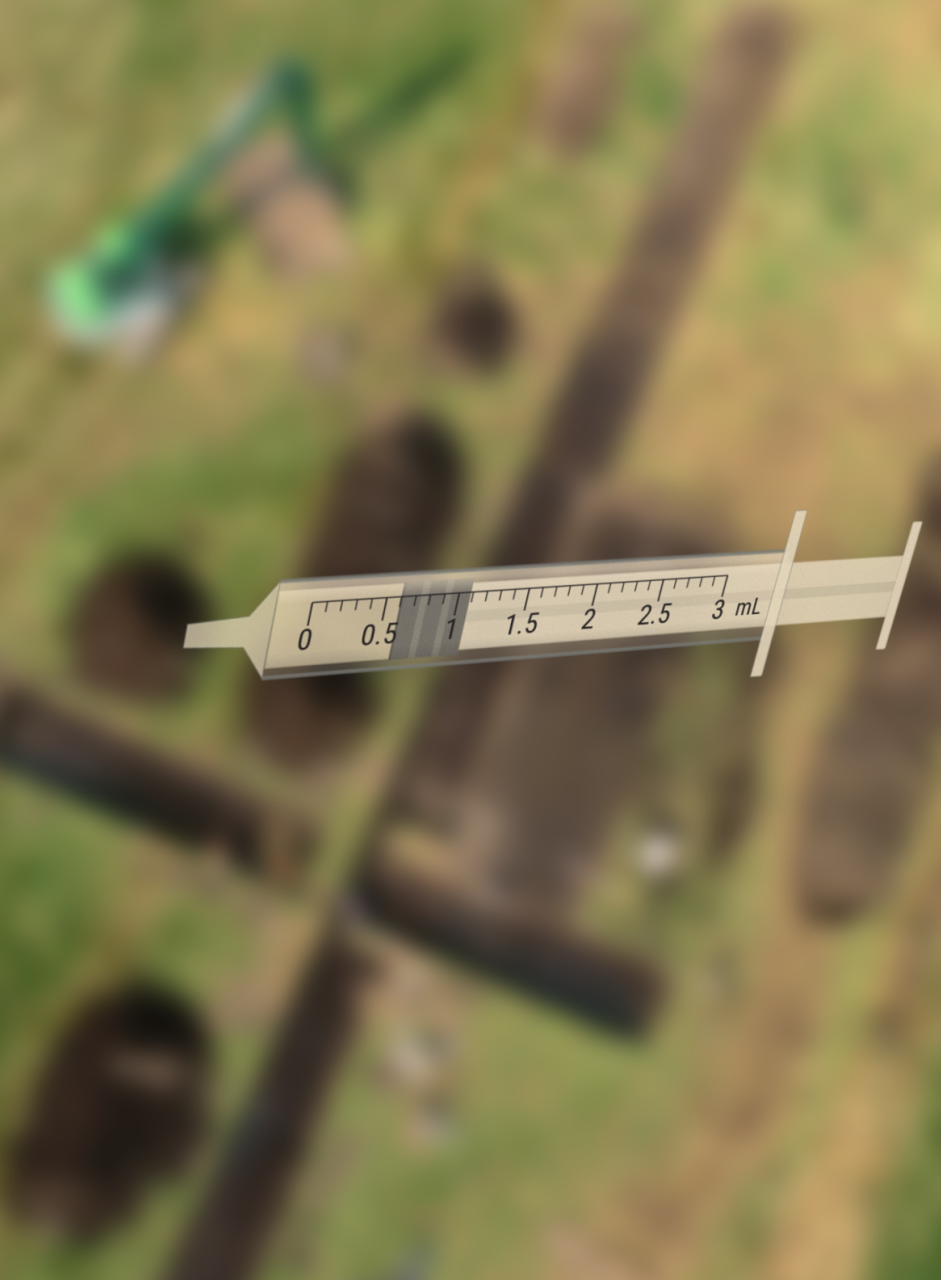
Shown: value=0.6 unit=mL
